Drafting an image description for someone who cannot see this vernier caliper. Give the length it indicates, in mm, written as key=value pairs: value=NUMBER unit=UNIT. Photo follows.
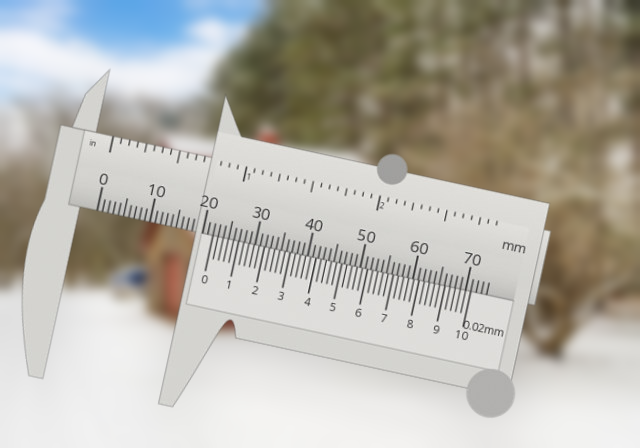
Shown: value=22.0 unit=mm
